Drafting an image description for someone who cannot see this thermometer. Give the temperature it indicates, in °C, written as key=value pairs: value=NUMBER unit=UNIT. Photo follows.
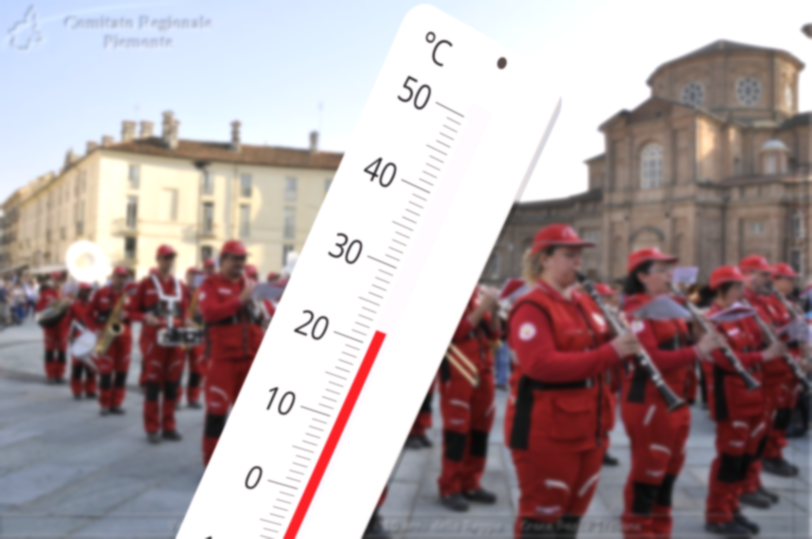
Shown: value=22 unit=°C
